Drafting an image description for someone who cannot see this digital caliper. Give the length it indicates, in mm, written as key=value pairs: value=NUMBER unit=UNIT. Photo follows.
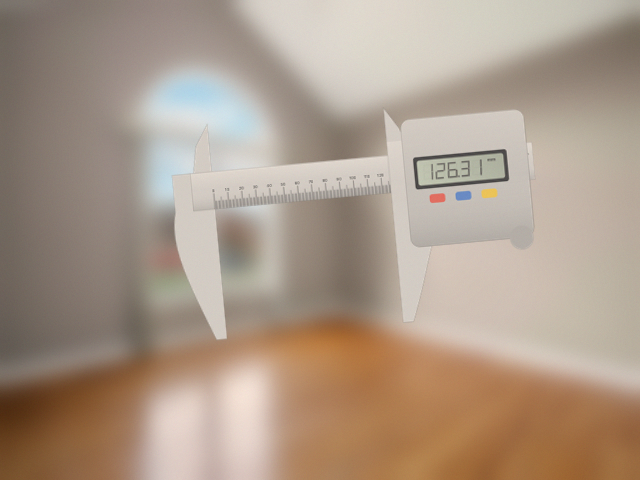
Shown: value=126.31 unit=mm
